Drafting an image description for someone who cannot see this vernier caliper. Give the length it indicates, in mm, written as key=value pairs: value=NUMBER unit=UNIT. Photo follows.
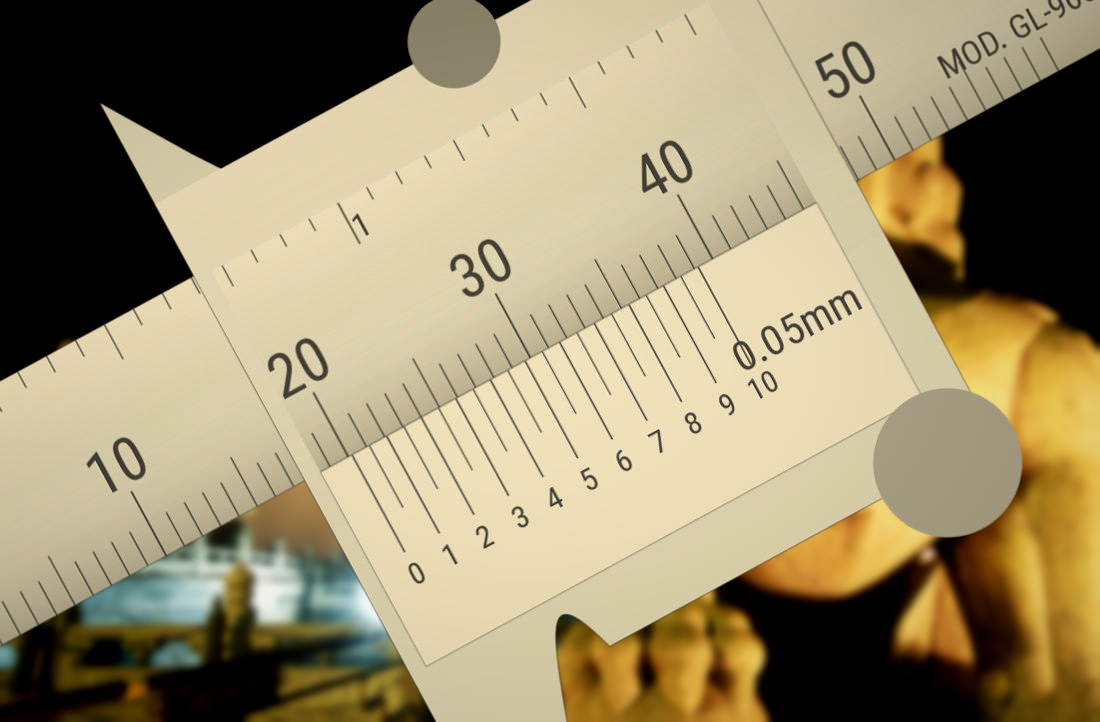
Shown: value=20.2 unit=mm
